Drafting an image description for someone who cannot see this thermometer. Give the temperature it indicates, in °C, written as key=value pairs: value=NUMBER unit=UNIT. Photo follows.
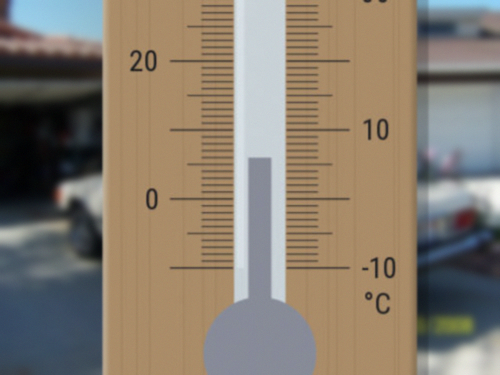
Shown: value=6 unit=°C
